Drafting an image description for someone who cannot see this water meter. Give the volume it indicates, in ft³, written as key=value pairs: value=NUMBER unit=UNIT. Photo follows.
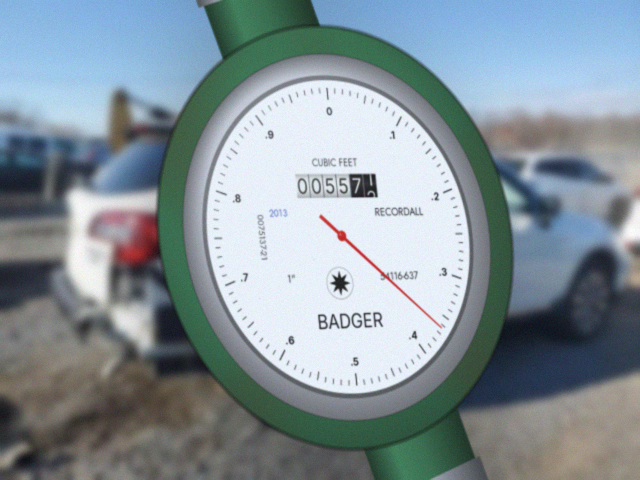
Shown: value=5571.36 unit=ft³
